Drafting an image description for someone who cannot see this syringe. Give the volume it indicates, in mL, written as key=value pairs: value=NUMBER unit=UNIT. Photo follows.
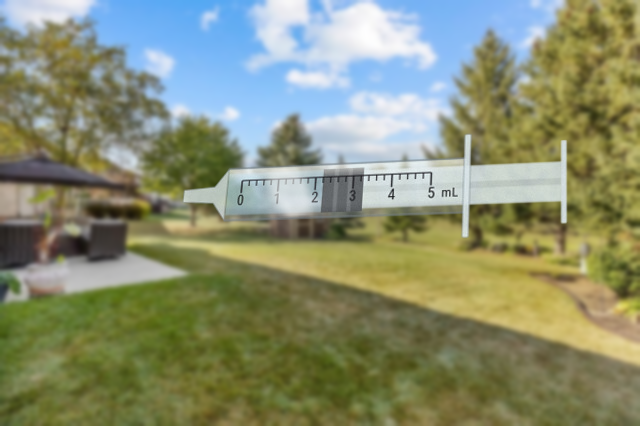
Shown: value=2.2 unit=mL
